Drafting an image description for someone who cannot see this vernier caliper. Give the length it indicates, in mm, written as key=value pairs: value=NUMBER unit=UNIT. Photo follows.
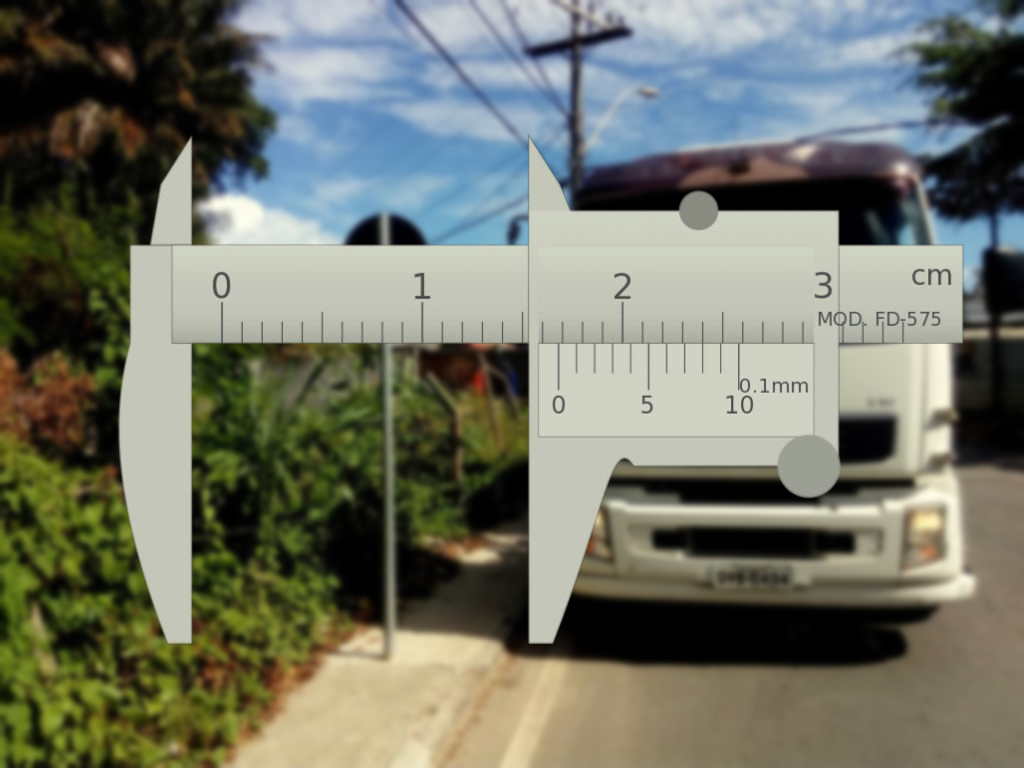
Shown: value=16.8 unit=mm
